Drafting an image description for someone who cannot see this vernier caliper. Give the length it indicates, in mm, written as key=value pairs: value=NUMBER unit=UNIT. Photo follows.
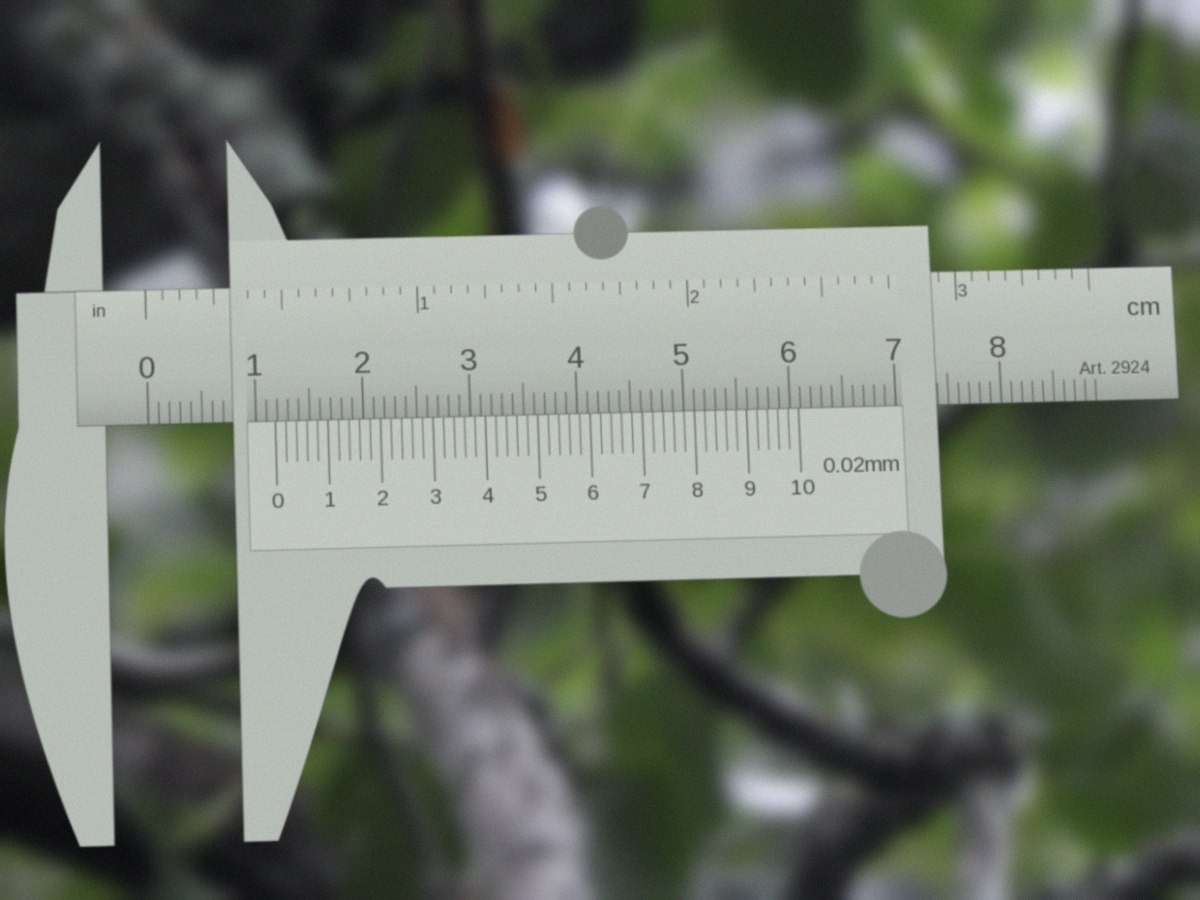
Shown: value=11.8 unit=mm
